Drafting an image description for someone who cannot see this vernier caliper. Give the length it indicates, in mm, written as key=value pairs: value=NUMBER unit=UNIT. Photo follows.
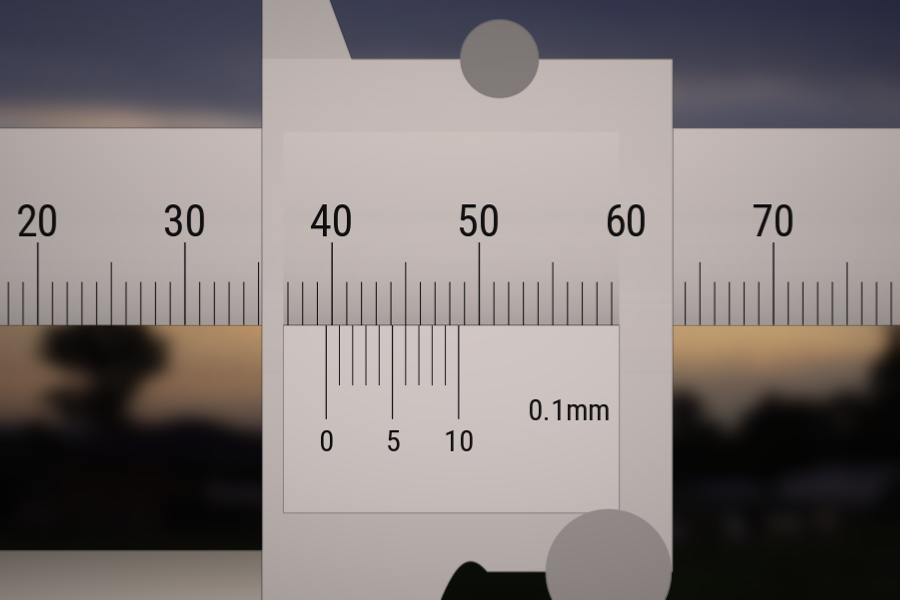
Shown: value=39.6 unit=mm
